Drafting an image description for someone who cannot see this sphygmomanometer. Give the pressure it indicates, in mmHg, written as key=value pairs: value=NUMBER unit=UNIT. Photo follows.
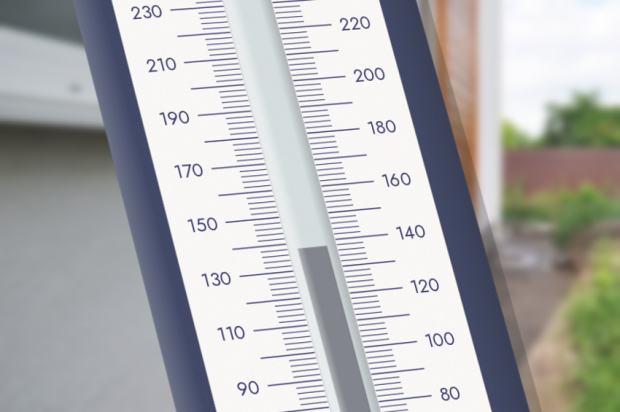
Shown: value=138 unit=mmHg
